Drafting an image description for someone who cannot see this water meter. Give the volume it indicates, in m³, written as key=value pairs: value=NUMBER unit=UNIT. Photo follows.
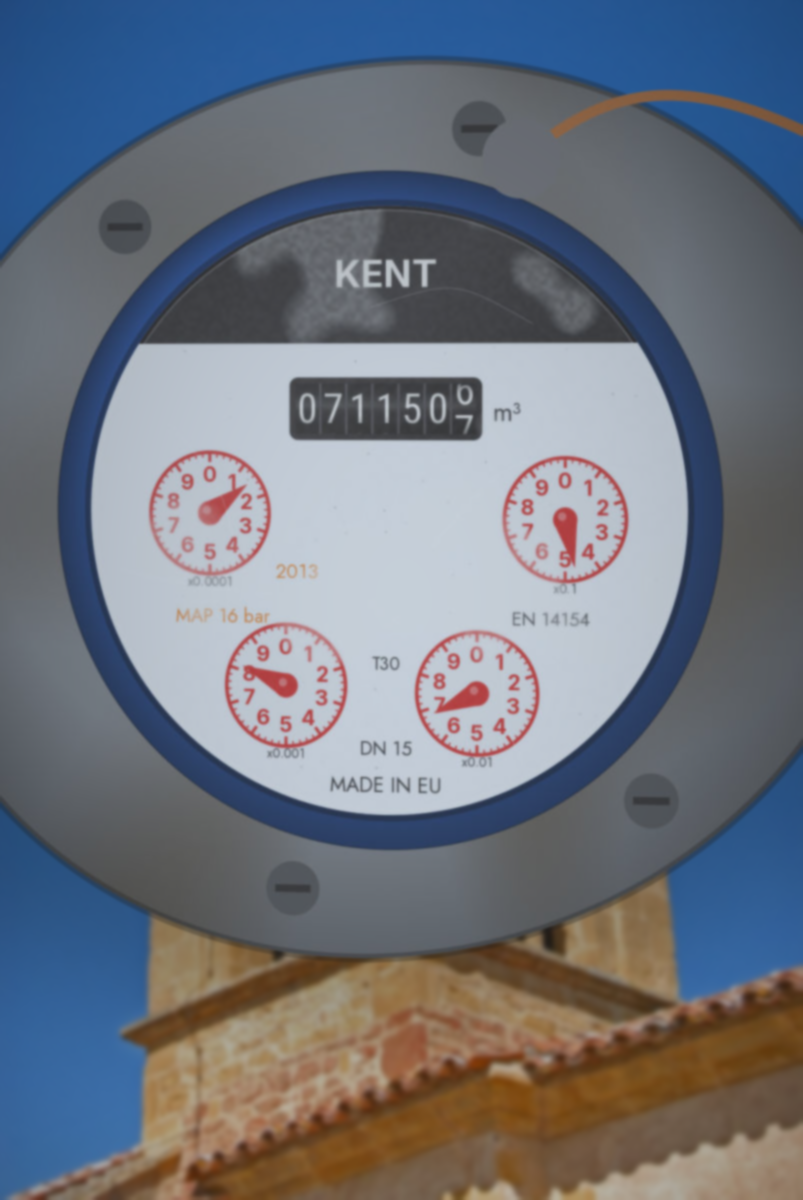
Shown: value=711506.4681 unit=m³
